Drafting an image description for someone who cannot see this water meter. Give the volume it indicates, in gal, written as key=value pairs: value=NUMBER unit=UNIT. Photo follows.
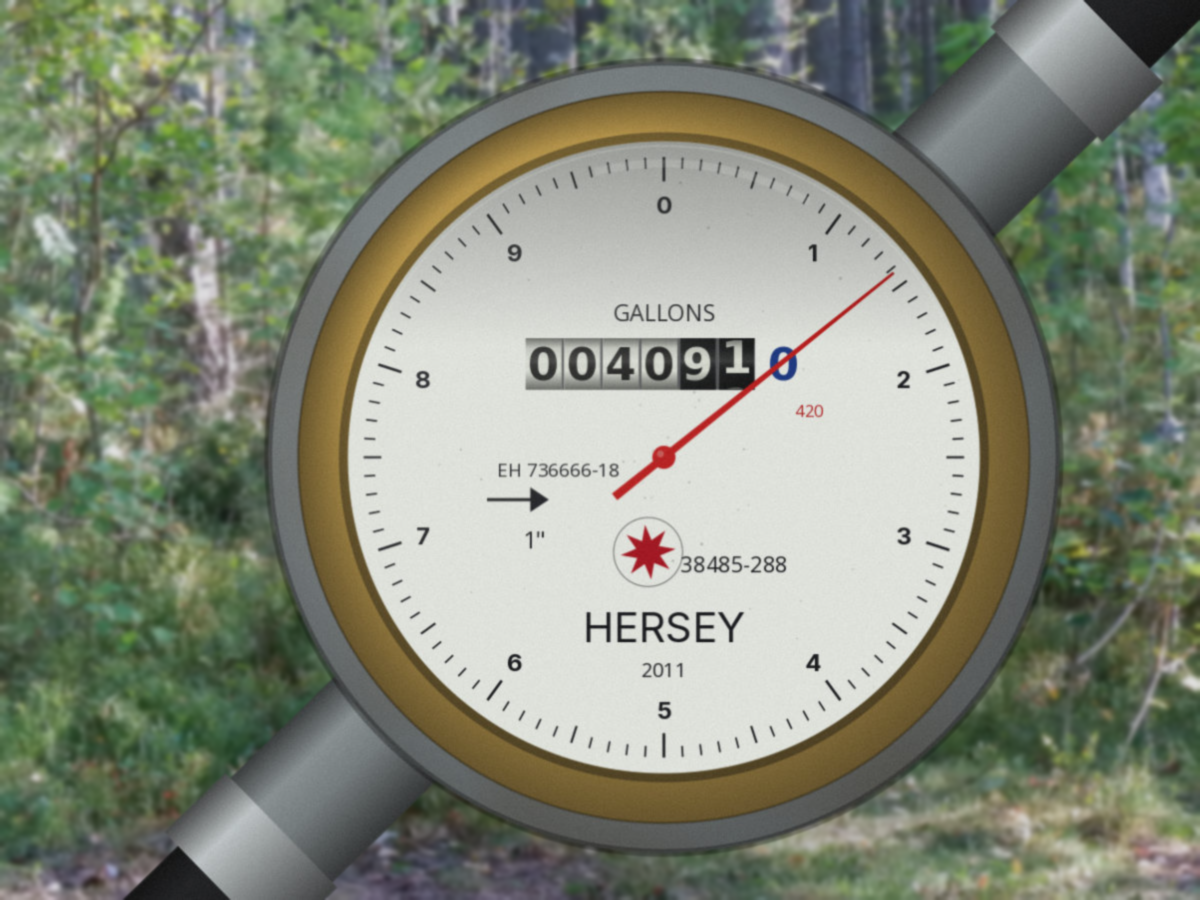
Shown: value=40911.4 unit=gal
